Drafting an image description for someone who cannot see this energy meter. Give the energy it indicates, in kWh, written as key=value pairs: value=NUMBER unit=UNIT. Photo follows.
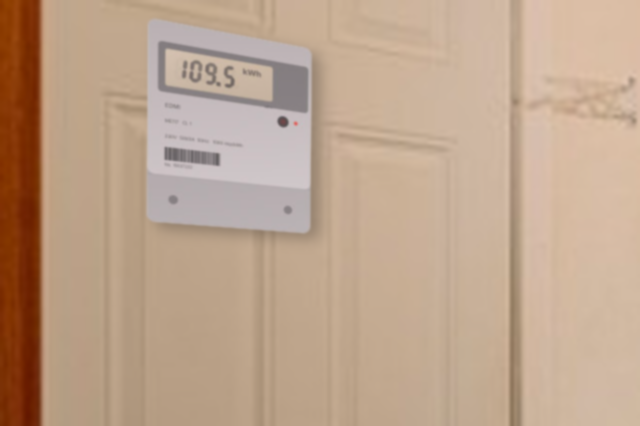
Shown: value=109.5 unit=kWh
